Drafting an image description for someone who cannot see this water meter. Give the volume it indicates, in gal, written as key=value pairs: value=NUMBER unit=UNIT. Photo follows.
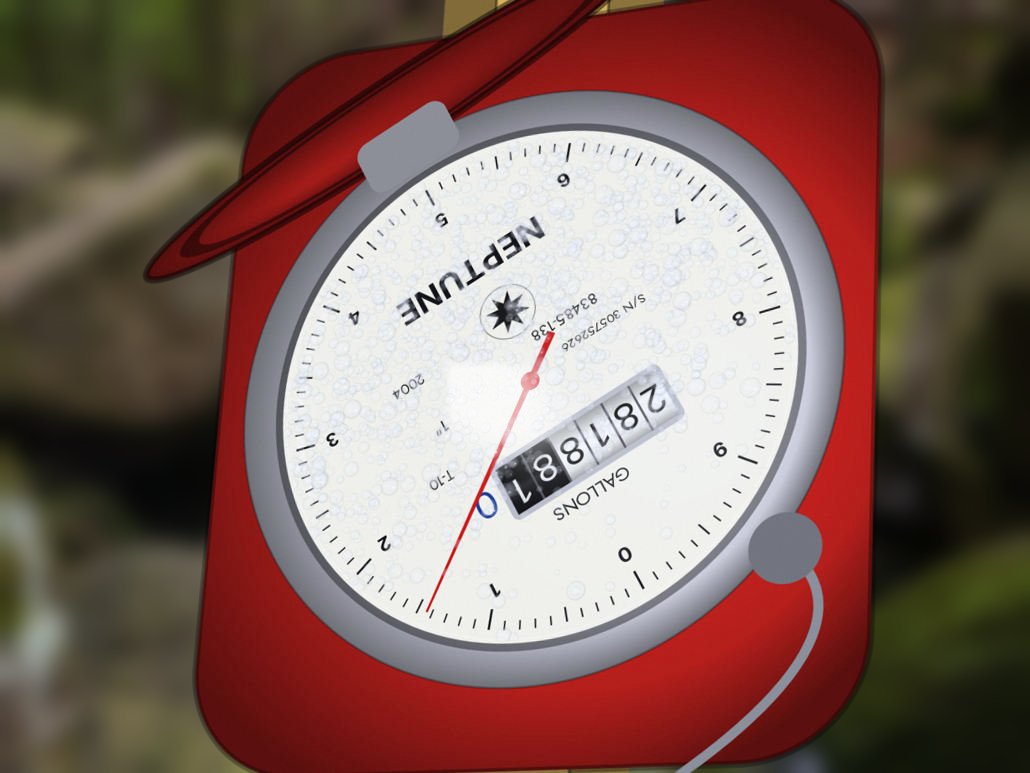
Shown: value=2818811.4 unit=gal
